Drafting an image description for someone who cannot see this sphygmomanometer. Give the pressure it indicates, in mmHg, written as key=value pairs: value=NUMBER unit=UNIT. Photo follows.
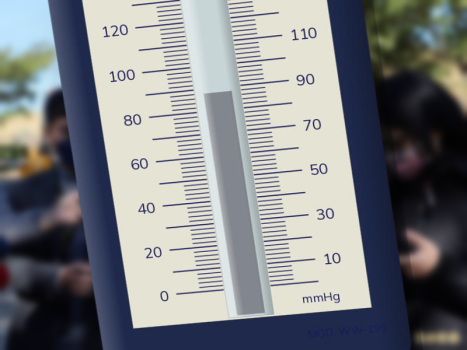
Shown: value=88 unit=mmHg
